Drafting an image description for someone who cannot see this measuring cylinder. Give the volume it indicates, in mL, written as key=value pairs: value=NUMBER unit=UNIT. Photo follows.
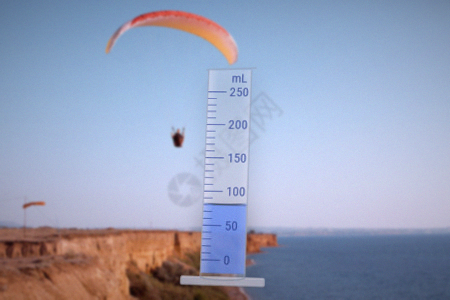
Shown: value=80 unit=mL
